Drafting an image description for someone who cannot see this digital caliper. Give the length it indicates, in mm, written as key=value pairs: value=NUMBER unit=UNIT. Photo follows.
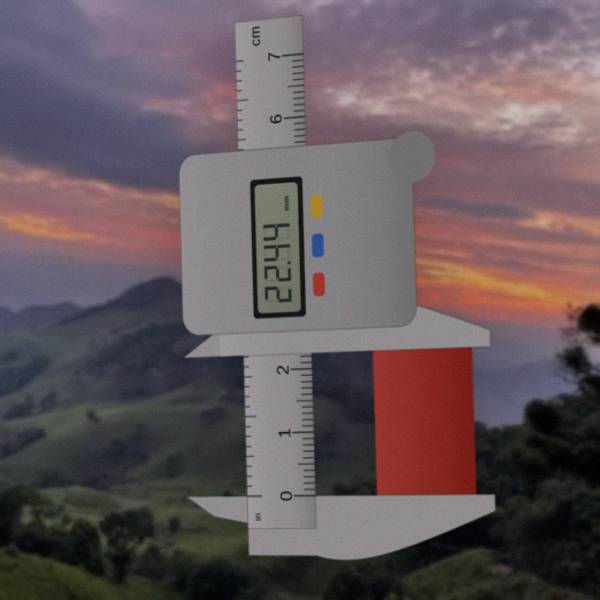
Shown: value=22.44 unit=mm
